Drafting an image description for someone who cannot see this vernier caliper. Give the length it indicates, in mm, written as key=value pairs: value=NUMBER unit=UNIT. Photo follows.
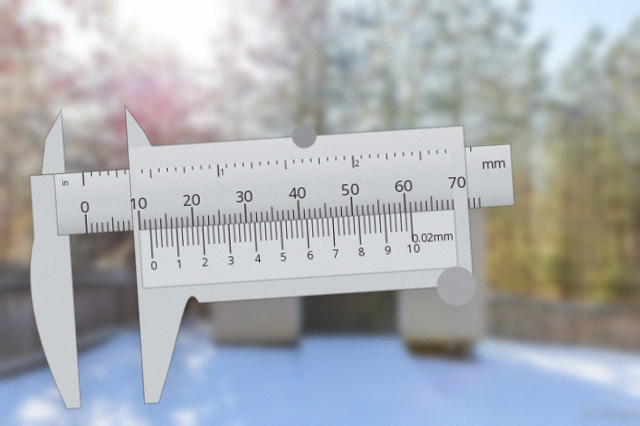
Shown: value=12.0 unit=mm
